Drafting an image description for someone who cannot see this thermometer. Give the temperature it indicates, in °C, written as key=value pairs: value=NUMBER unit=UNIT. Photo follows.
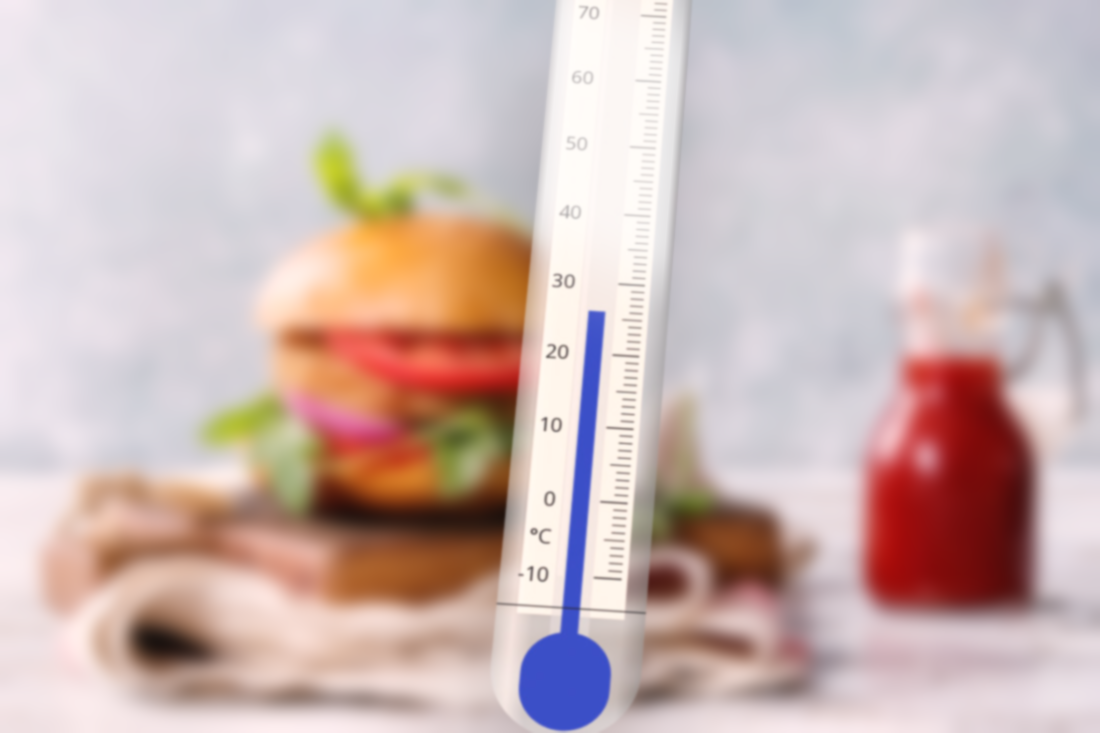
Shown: value=26 unit=°C
